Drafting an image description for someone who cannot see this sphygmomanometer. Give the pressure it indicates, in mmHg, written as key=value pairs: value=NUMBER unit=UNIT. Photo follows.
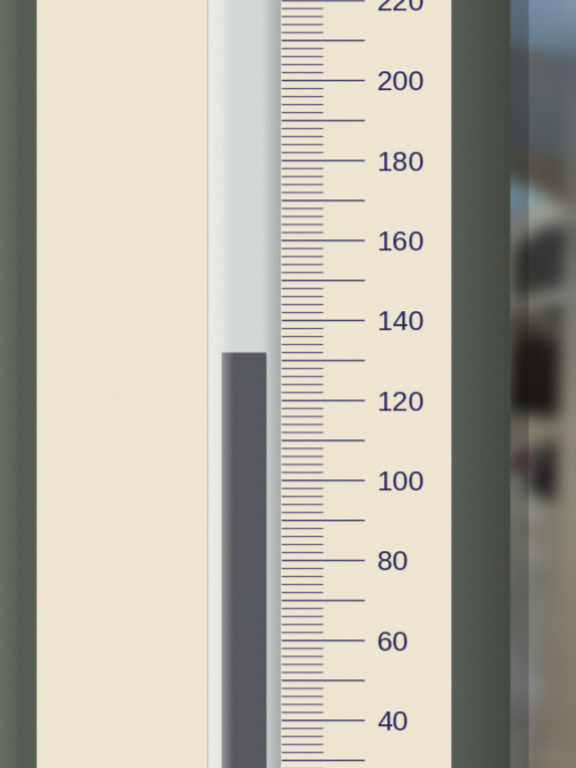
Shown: value=132 unit=mmHg
